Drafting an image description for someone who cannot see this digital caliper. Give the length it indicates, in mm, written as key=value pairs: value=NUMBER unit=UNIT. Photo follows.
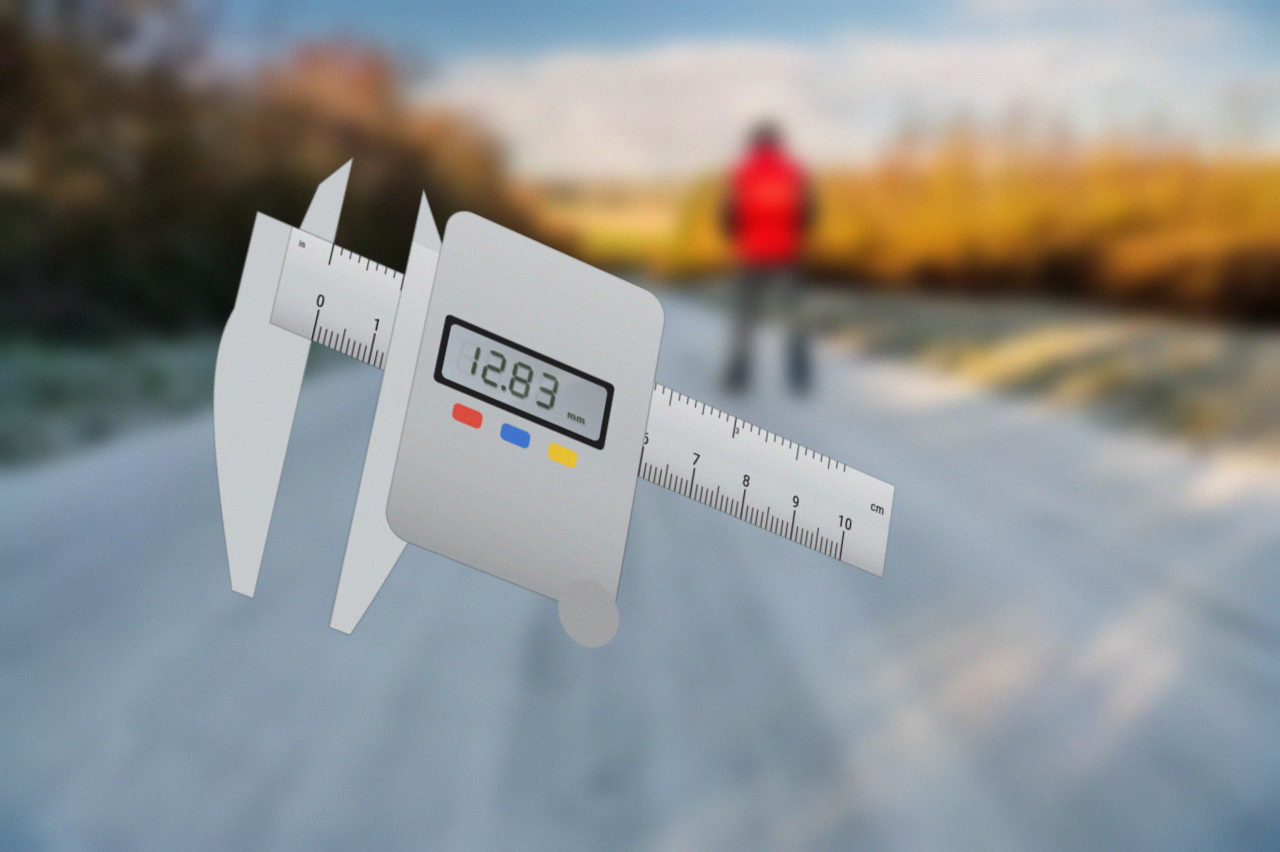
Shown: value=12.83 unit=mm
